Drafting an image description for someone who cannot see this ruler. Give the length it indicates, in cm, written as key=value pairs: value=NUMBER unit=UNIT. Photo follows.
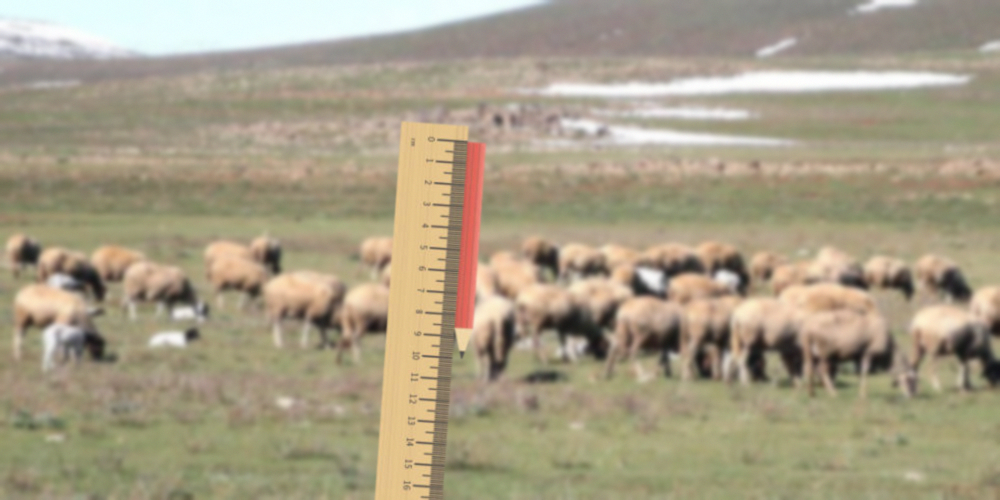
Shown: value=10 unit=cm
